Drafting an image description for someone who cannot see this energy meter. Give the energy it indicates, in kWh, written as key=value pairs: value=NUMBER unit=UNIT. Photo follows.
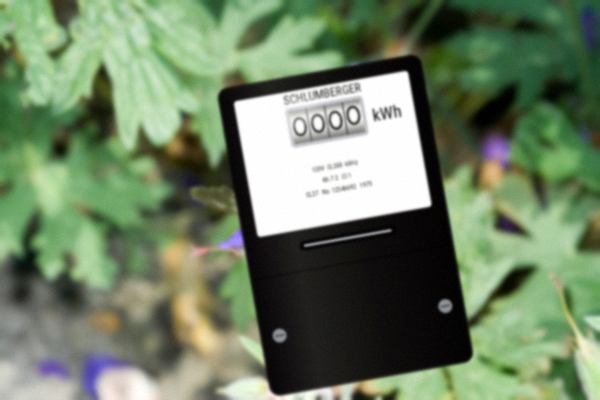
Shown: value=0 unit=kWh
